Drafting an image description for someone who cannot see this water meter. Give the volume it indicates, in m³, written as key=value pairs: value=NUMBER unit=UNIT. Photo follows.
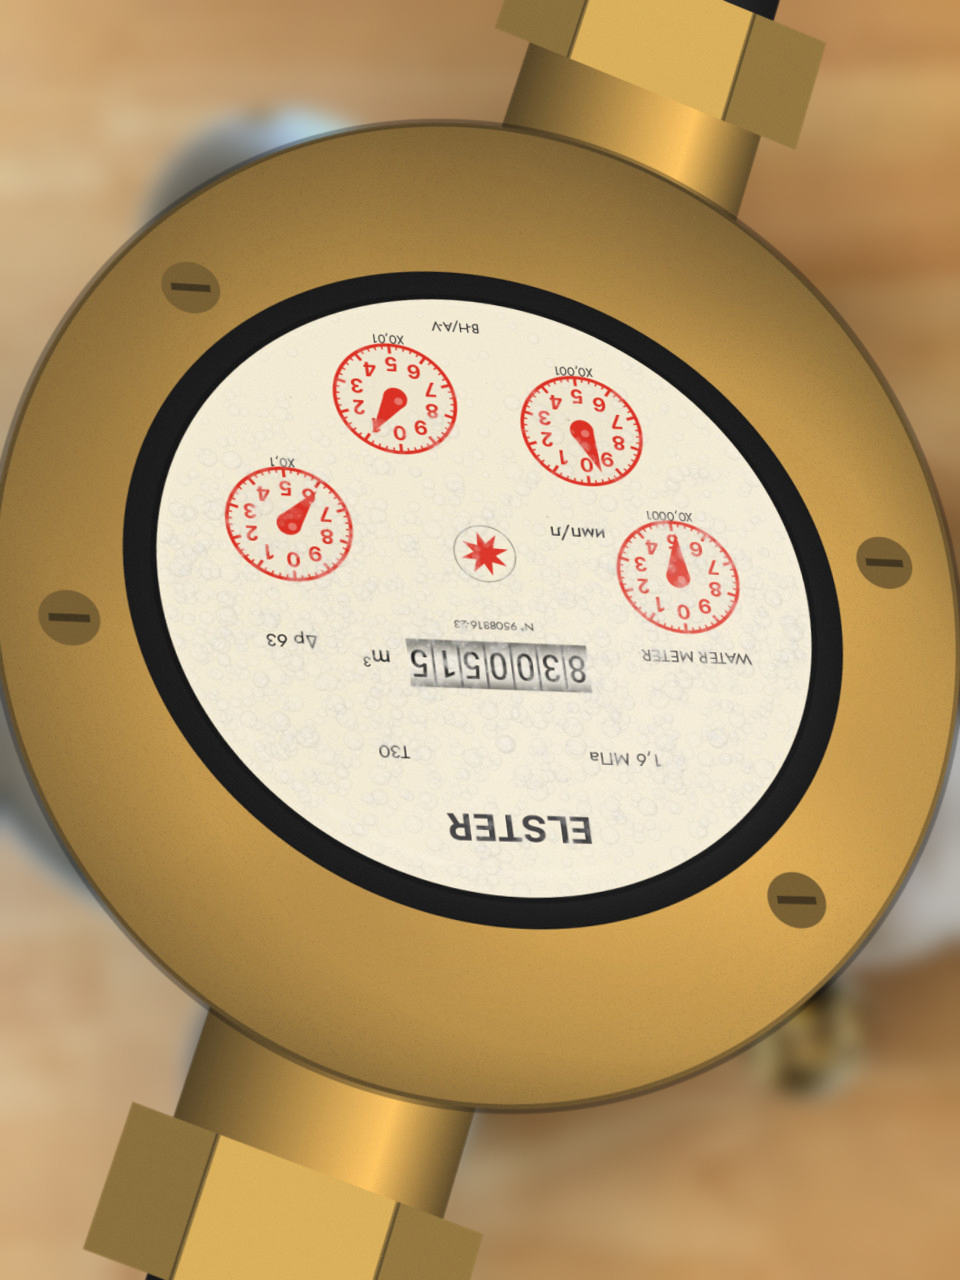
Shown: value=8300515.6095 unit=m³
